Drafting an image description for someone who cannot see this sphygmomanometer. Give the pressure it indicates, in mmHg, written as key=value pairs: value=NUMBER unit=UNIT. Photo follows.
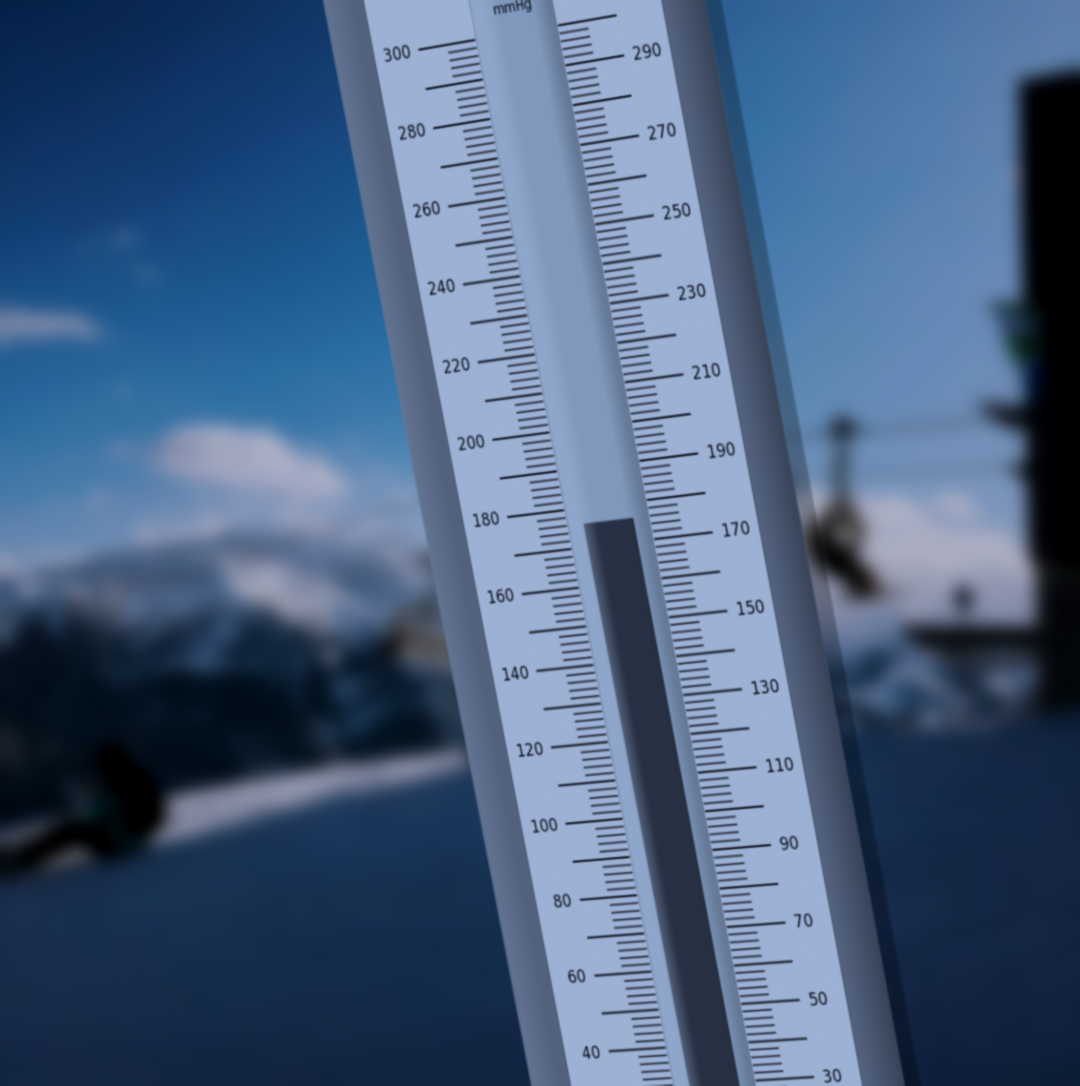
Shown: value=176 unit=mmHg
